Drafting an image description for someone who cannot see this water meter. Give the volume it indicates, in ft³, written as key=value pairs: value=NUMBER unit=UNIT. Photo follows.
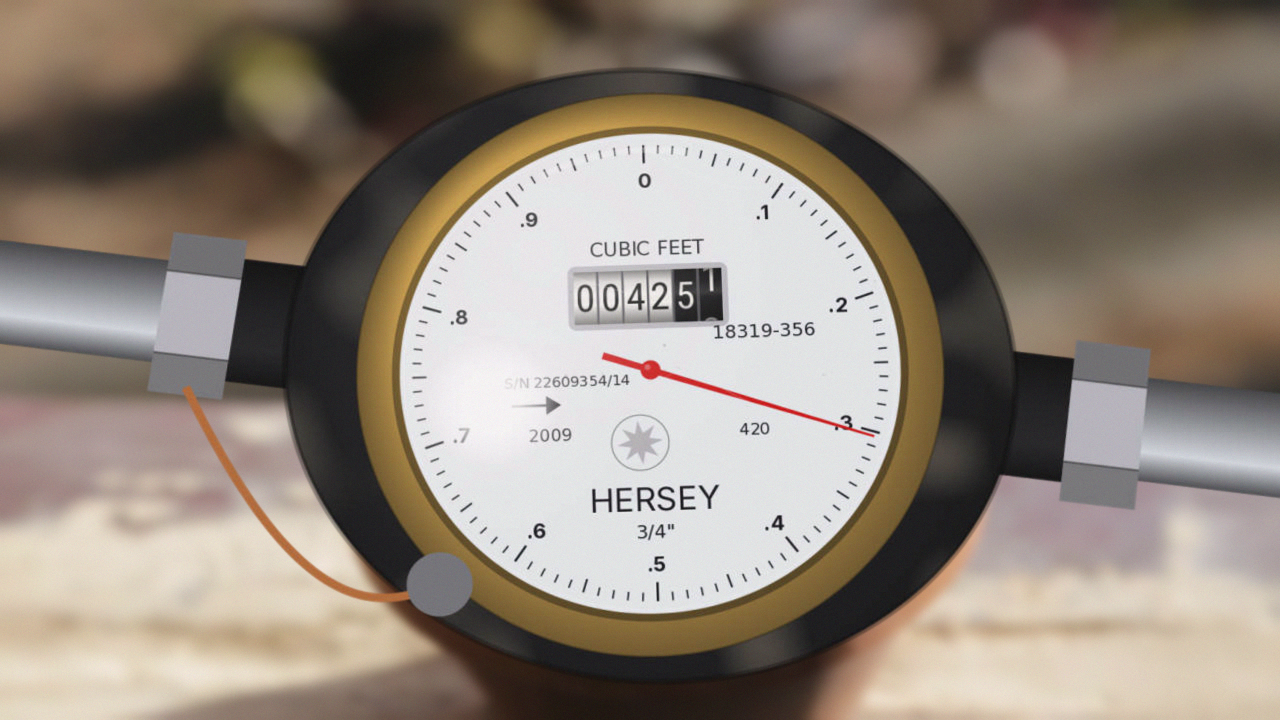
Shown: value=4251.30 unit=ft³
